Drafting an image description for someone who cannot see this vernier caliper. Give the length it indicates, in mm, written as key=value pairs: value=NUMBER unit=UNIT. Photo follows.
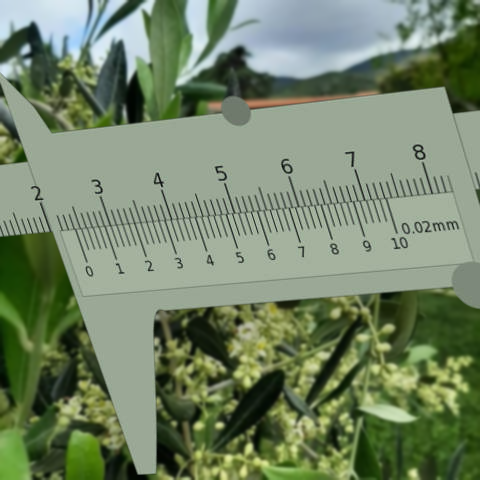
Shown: value=24.2 unit=mm
